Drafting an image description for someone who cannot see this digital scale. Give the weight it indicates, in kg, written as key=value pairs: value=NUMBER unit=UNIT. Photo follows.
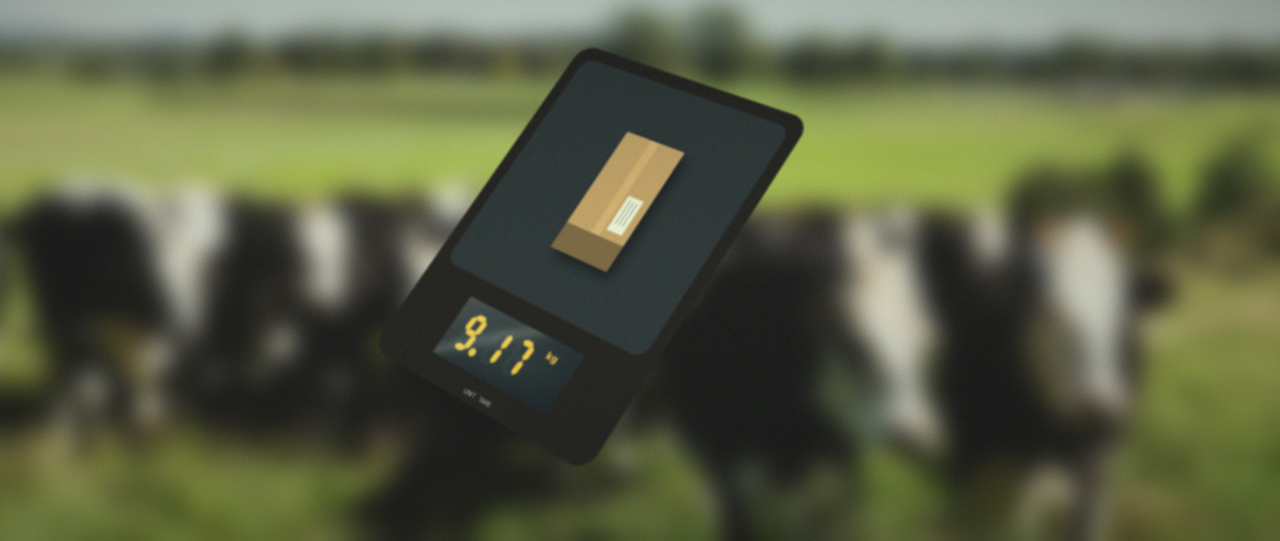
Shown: value=9.17 unit=kg
